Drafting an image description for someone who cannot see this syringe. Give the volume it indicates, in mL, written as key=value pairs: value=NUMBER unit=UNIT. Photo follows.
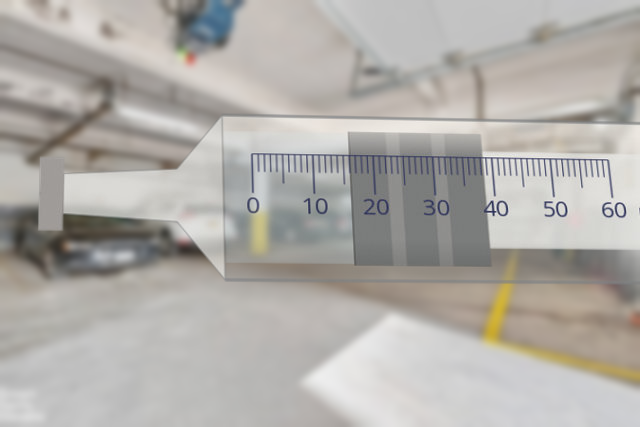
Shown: value=16 unit=mL
